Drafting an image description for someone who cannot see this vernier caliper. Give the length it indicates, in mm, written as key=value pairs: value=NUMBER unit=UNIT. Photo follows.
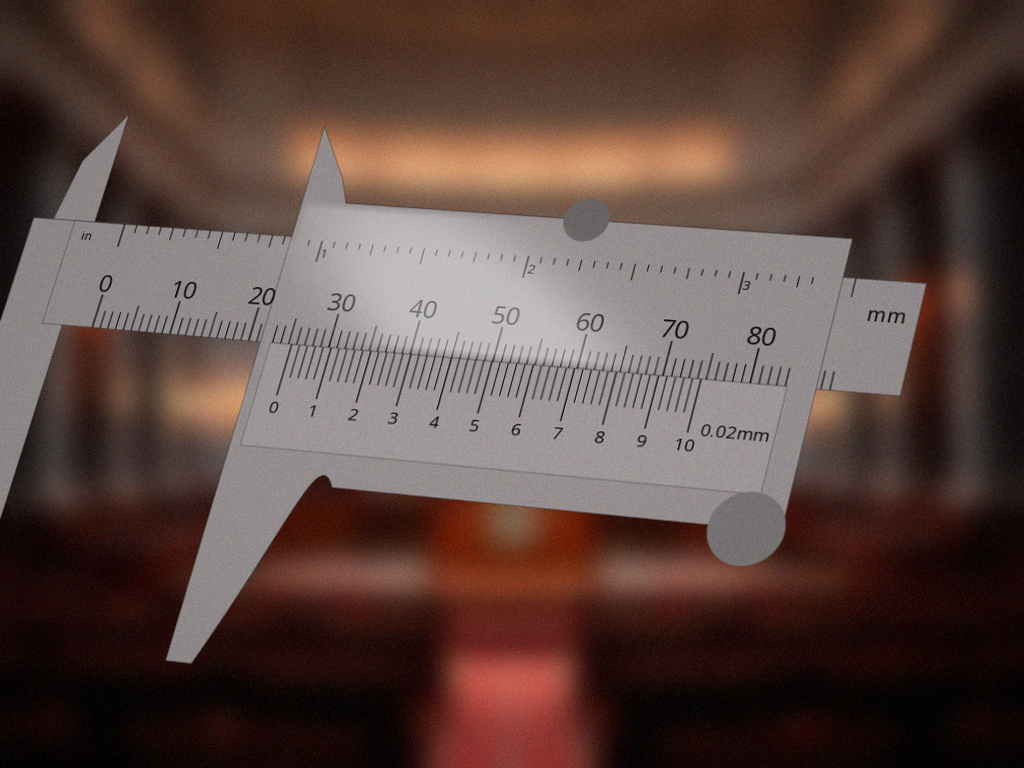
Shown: value=25.4 unit=mm
